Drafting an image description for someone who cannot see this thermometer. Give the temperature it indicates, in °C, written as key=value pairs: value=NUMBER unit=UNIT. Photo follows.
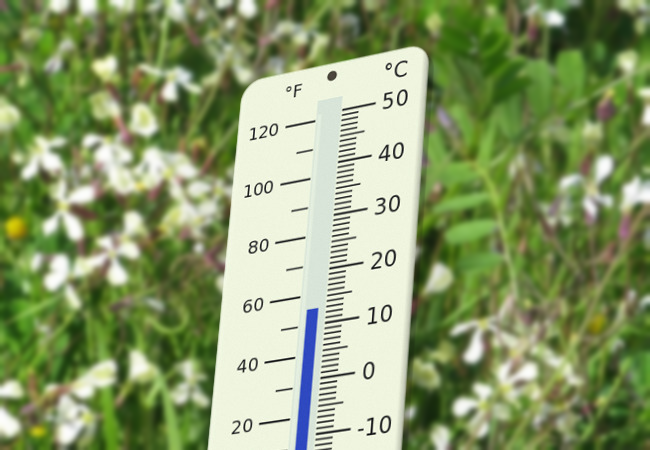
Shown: value=13 unit=°C
